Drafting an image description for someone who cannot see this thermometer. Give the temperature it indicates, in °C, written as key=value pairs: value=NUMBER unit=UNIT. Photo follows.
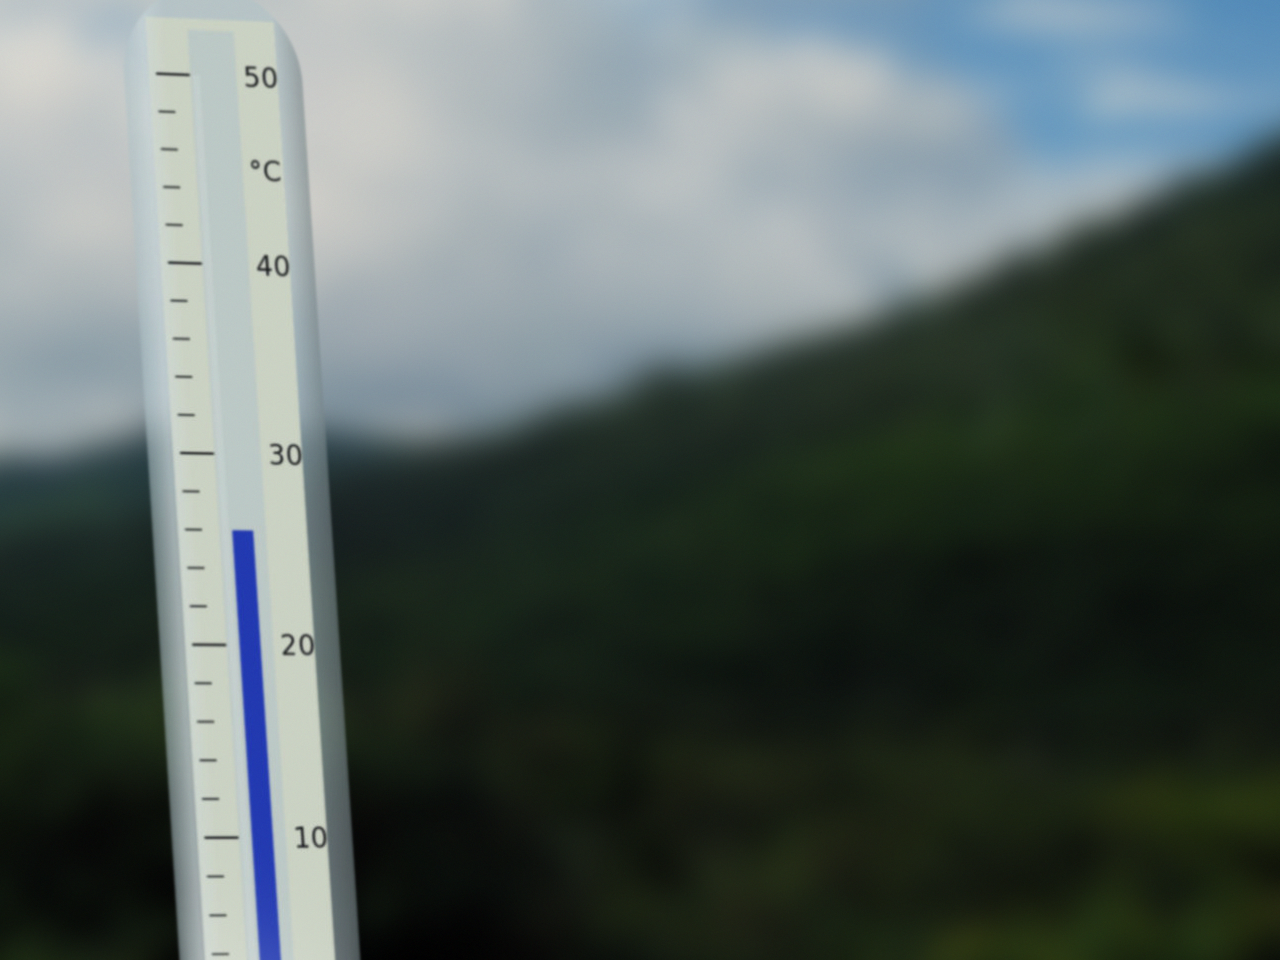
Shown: value=26 unit=°C
